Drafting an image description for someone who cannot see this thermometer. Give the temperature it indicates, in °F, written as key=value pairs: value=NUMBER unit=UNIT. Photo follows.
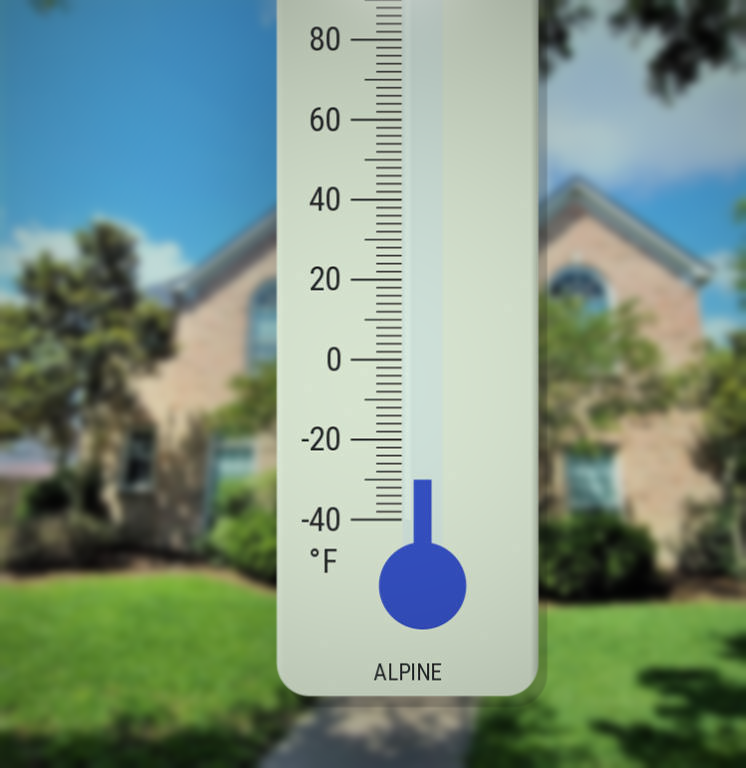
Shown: value=-30 unit=°F
